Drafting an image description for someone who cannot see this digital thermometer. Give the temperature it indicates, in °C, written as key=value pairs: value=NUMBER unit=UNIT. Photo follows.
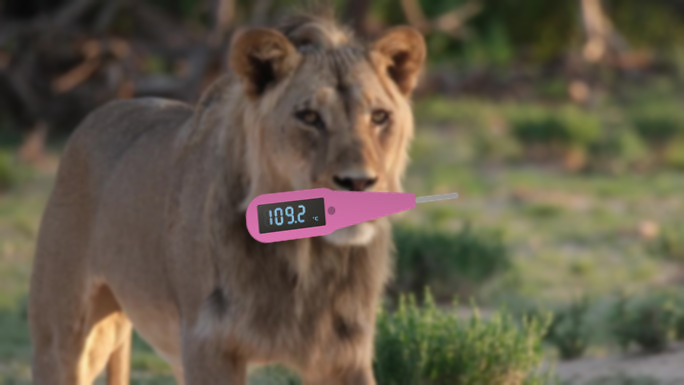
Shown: value=109.2 unit=°C
